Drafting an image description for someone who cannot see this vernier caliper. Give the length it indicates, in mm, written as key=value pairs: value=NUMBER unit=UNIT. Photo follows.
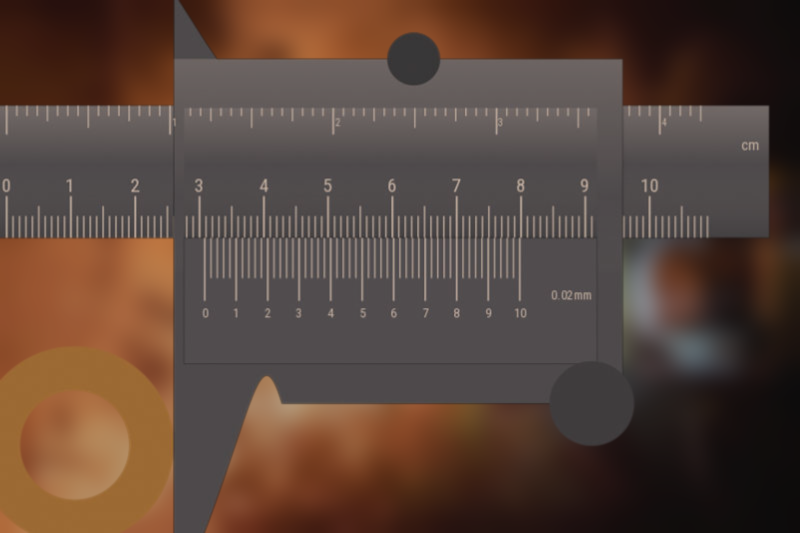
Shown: value=30.8 unit=mm
